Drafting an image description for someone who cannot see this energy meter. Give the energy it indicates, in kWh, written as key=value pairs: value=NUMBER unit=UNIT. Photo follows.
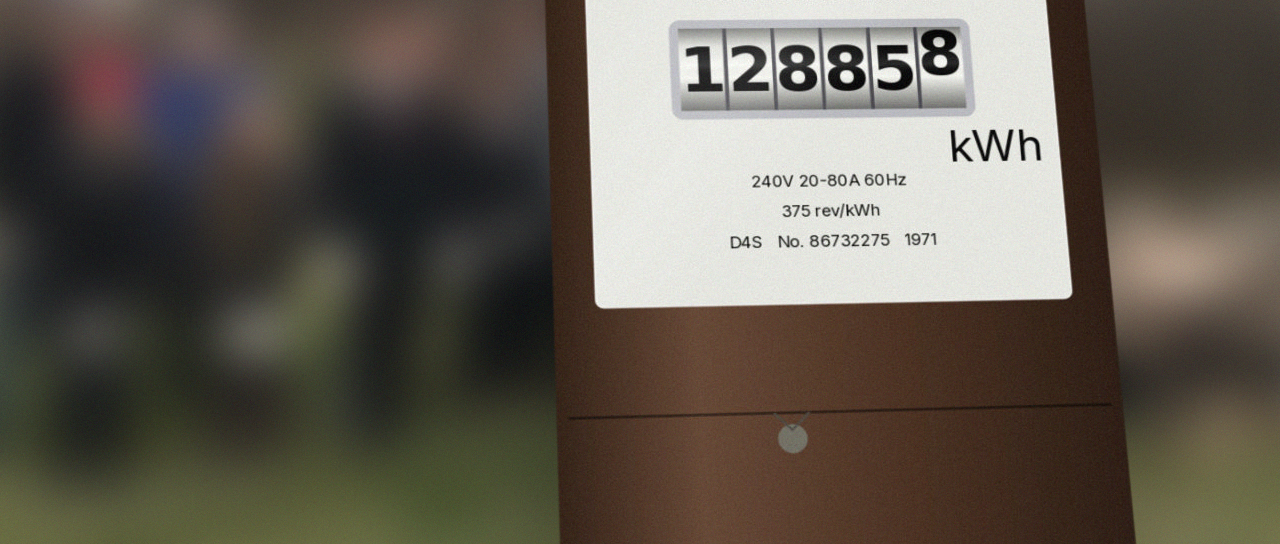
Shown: value=128858 unit=kWh
